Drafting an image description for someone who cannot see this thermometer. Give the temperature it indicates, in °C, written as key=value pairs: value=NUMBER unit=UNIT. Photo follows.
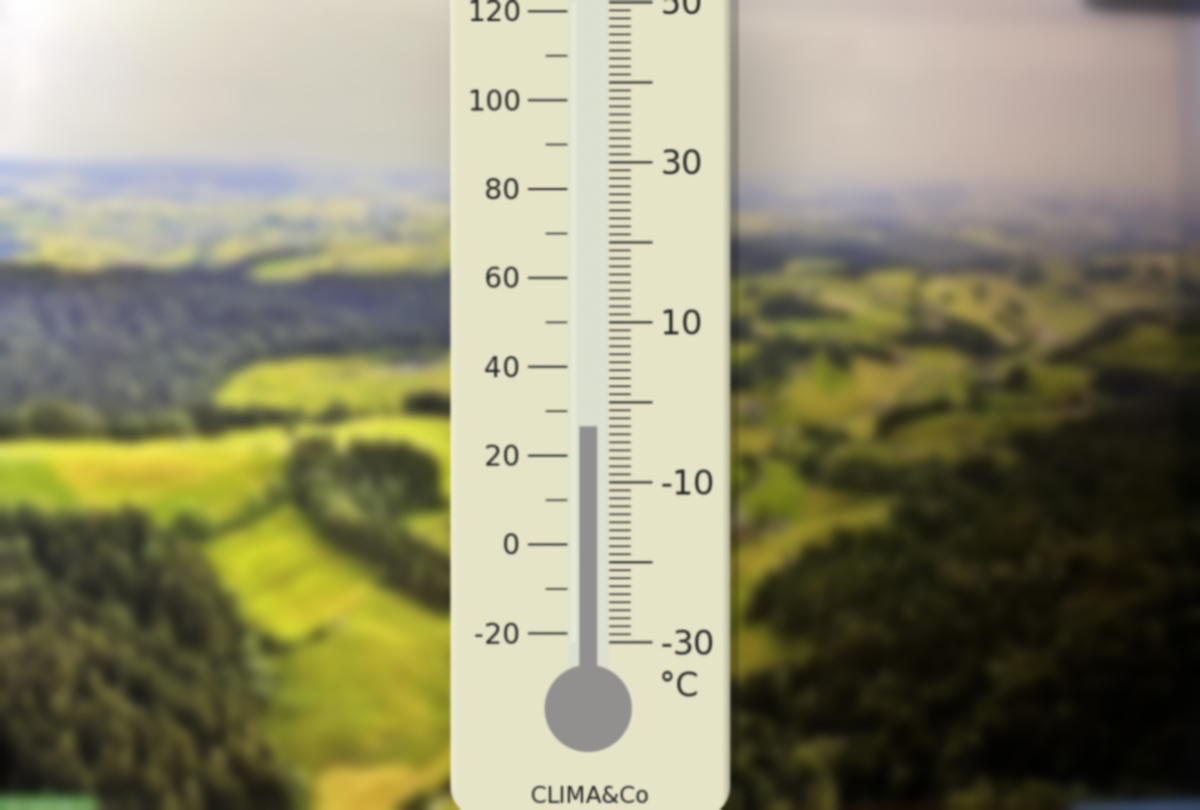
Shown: value=-3 unit=°C
